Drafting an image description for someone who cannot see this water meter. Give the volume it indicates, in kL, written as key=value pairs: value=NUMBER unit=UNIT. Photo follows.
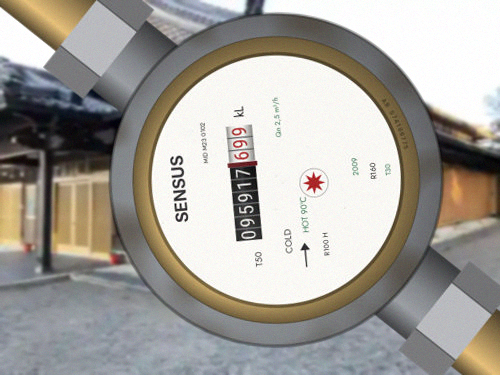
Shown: value=95917.699 unit=kL
